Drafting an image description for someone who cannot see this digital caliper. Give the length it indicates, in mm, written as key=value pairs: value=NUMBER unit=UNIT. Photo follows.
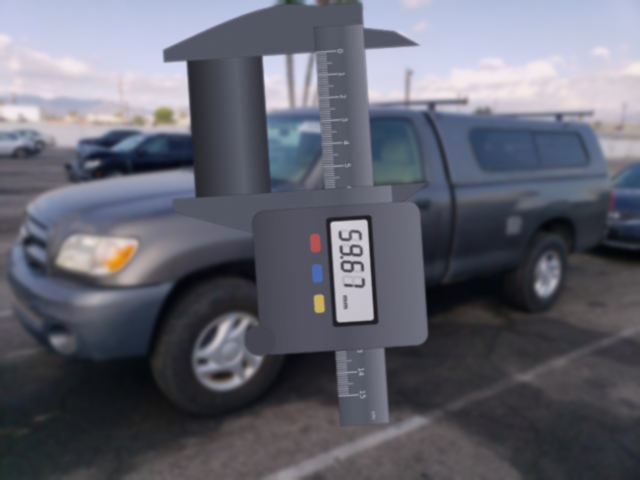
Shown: value=59.67 unit=mm
